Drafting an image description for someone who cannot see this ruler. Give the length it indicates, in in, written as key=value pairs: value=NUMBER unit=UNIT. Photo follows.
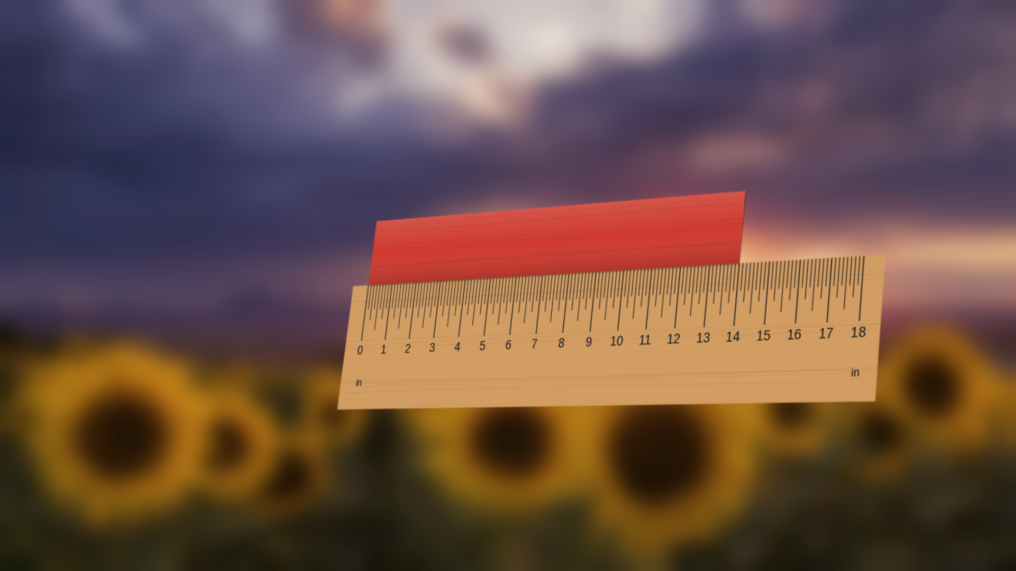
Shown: value=14 unit=in
